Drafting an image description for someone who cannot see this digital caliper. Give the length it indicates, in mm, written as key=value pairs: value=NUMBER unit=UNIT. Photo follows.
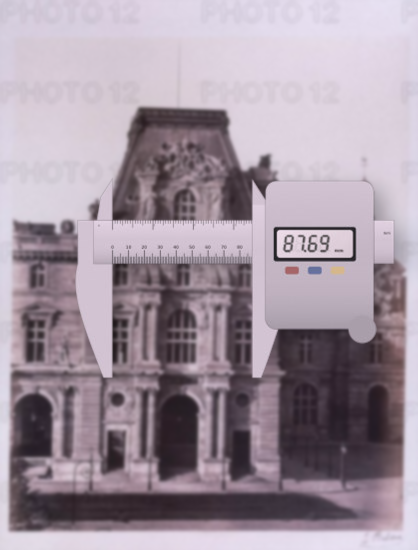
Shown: value=87.69 unit=mm
